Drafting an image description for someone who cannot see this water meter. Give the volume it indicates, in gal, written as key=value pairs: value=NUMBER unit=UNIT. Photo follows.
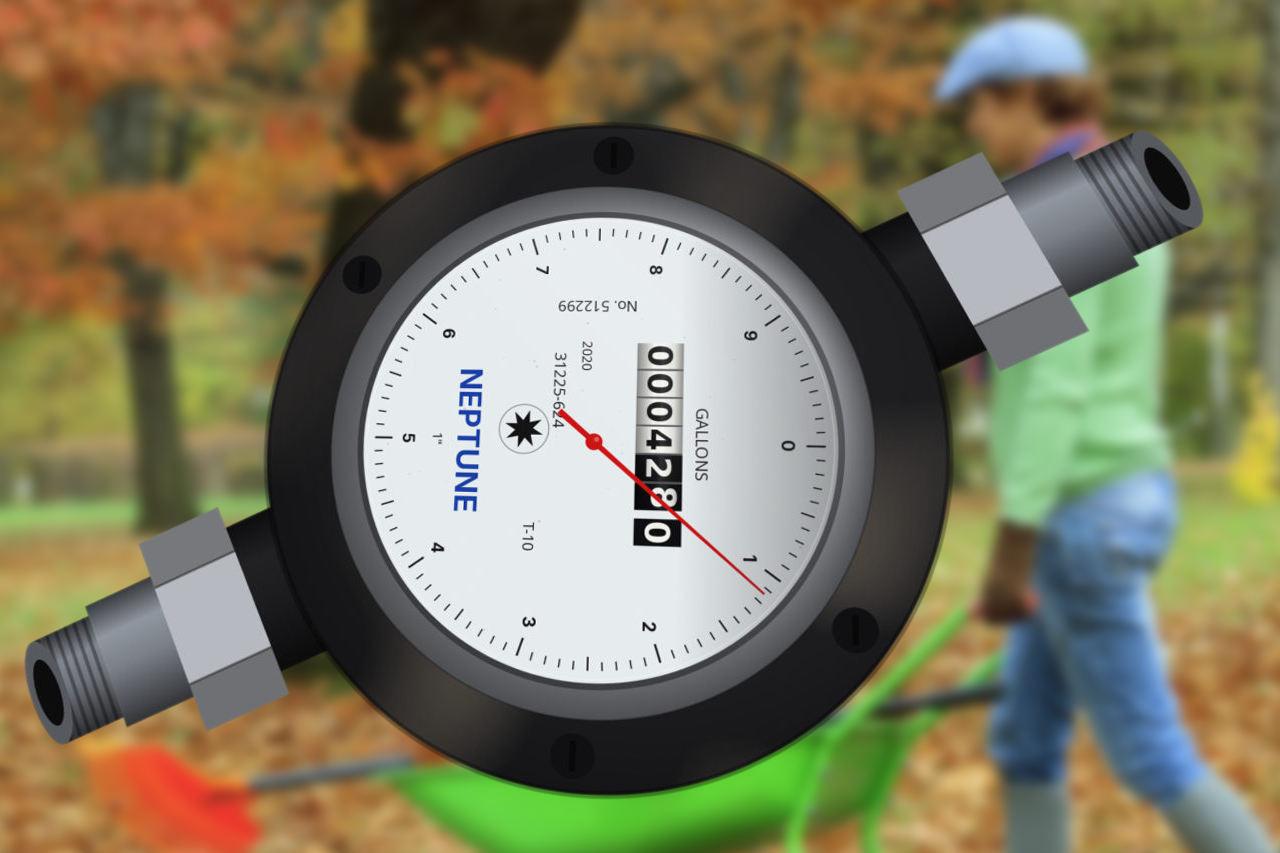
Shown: value=4281.1 unit=gal
